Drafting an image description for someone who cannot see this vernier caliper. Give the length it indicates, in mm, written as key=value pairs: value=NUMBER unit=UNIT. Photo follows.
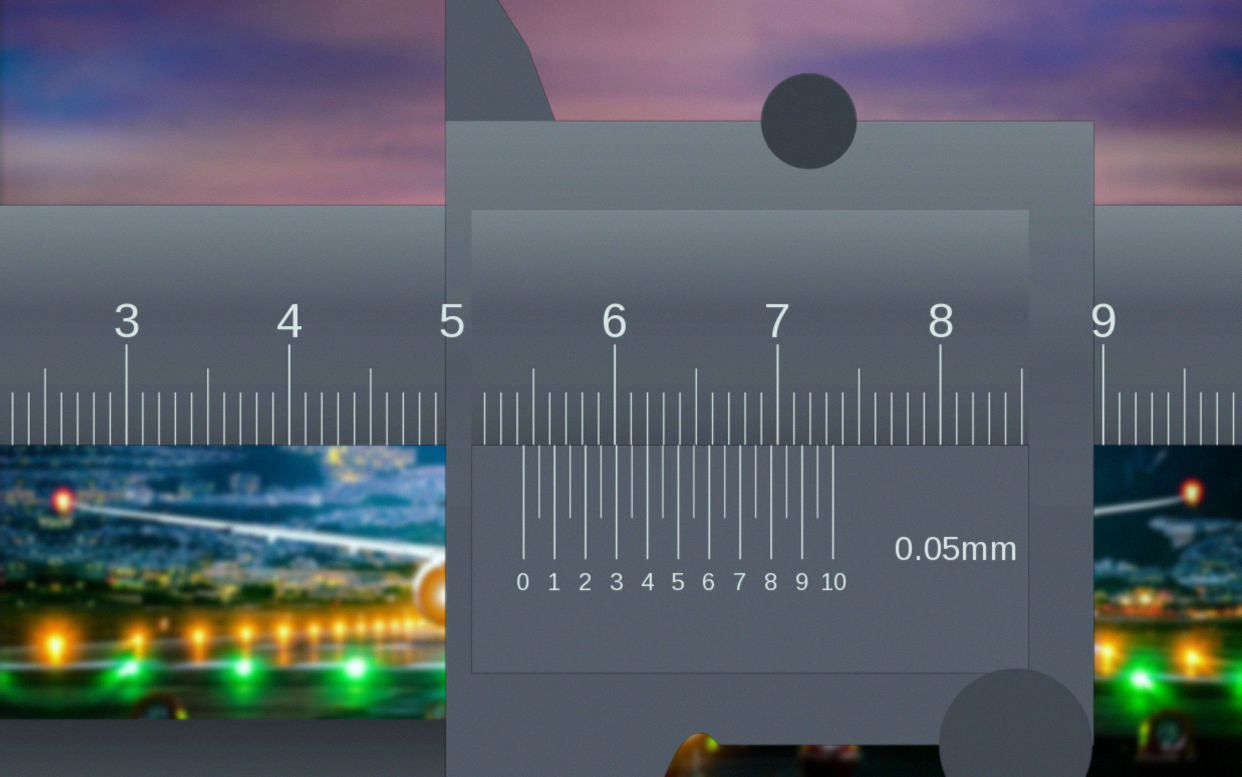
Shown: value=54.4 unit=mm
